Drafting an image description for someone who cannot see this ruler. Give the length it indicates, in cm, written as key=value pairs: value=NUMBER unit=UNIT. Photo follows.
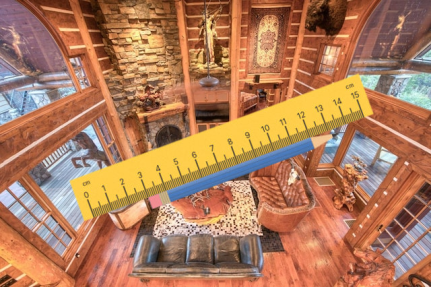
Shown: value=10.5 unit=cm
